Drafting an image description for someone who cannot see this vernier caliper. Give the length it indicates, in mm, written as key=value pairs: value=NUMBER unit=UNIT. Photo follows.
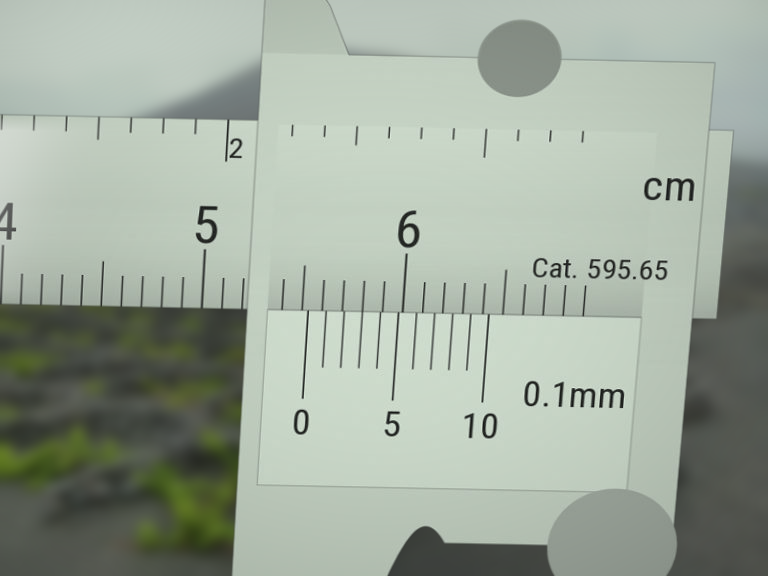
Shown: value=55.3 unit=mm
